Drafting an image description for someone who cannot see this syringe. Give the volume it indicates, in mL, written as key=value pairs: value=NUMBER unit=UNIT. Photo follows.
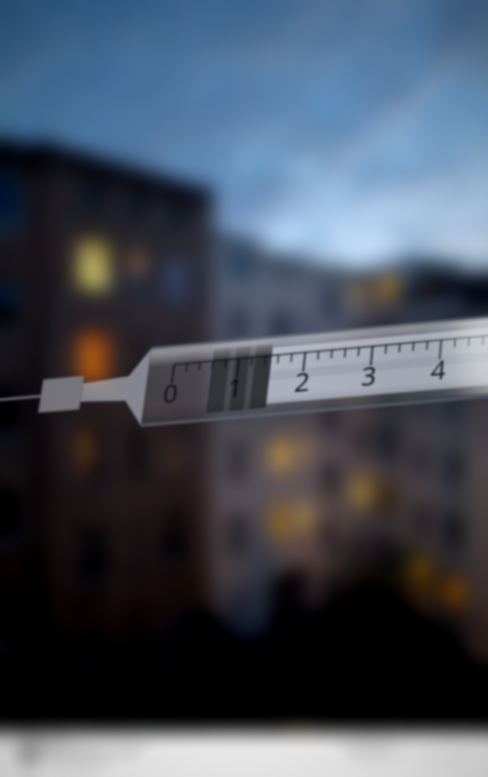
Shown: value=0.6 unit=mL
